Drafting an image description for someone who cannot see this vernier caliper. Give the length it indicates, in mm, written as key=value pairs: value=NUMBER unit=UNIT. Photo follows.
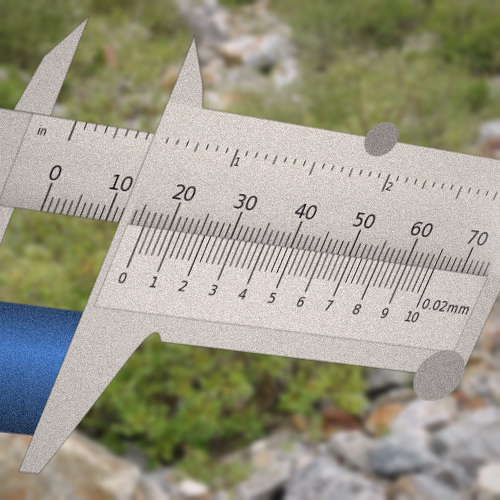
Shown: value=16.0 unit=mm
